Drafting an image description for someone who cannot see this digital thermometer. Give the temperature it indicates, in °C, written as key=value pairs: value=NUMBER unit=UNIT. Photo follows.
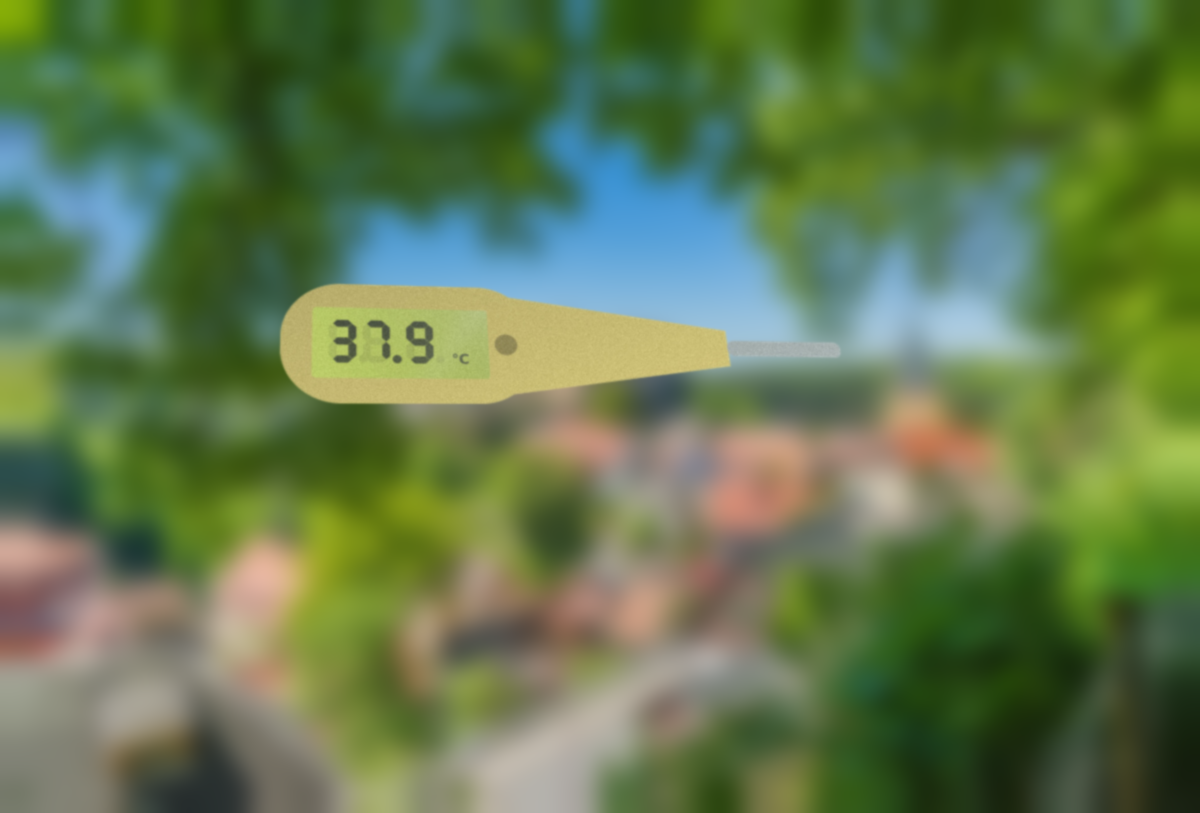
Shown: value=37.9 unit=°C
